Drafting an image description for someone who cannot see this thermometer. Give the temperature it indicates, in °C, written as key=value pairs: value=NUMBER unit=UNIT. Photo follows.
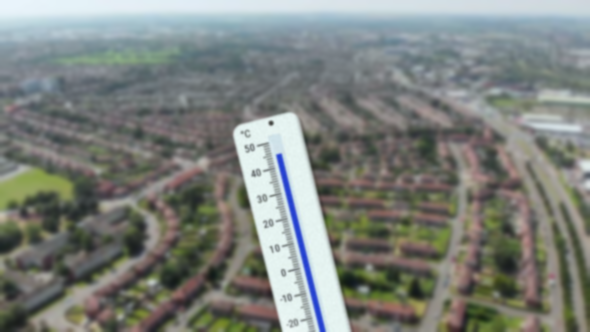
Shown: value=45 unit=°C
